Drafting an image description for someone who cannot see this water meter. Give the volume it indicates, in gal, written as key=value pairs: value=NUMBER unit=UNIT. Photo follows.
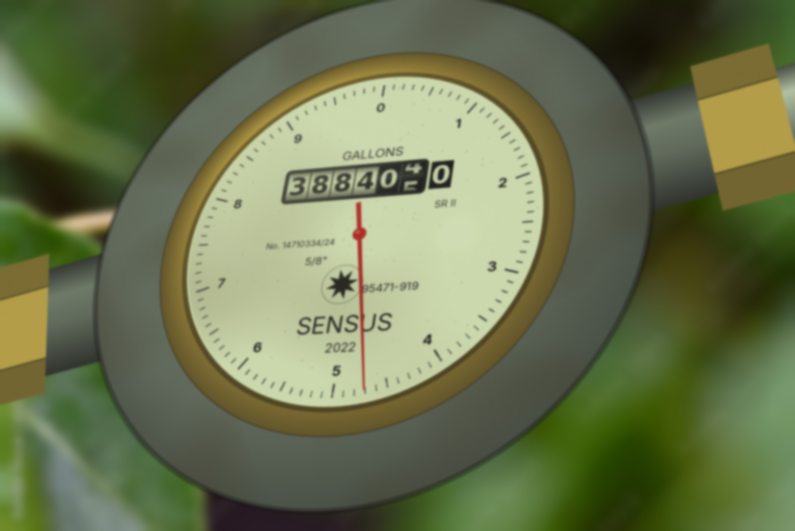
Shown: value=3884044.7 unit=gal
